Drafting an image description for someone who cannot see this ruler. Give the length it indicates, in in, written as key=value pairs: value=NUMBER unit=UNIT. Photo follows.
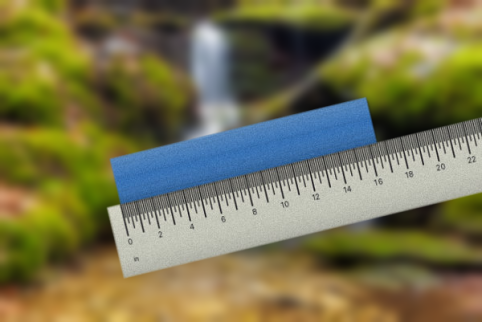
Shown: value=16.5 unit=in
